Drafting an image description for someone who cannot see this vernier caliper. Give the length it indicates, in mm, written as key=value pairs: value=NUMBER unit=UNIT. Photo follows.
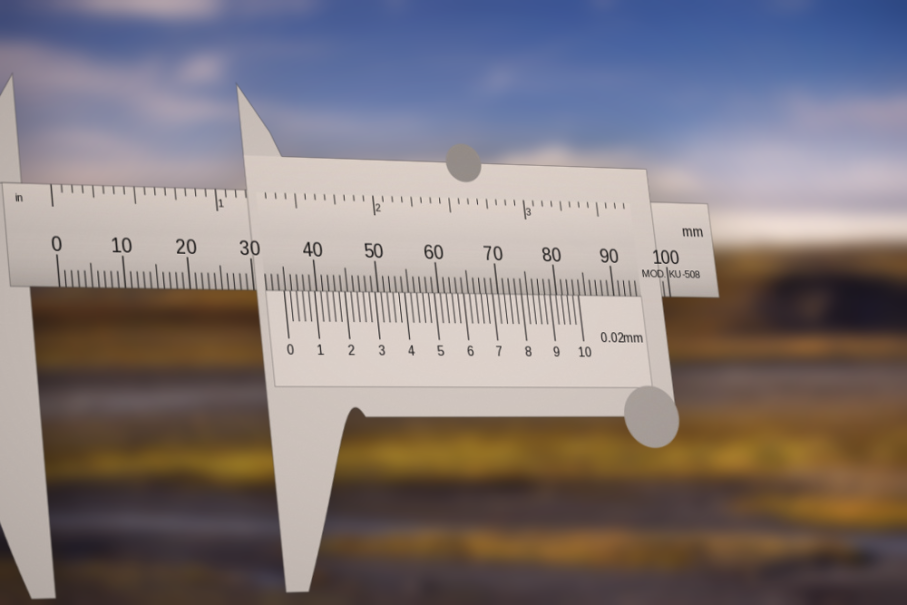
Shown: value=34.8 unit=mm
